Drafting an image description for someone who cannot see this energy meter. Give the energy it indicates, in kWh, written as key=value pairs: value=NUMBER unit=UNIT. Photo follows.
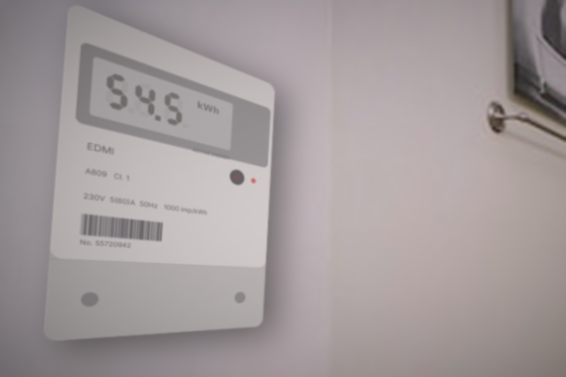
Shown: value=54.5 unit=kWh
